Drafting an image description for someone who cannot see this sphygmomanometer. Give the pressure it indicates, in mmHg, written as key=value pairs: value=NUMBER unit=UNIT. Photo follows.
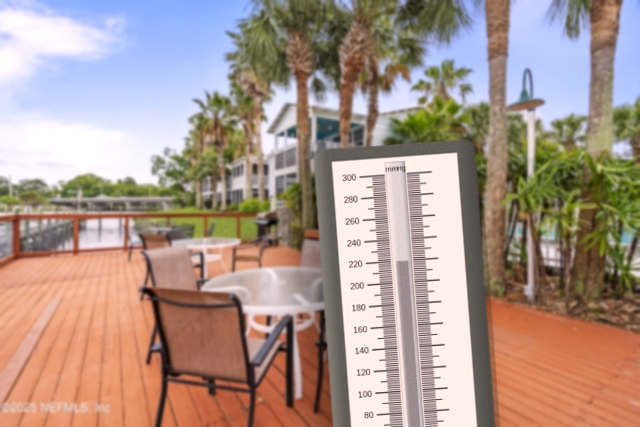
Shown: value=220 unit=mmHg
